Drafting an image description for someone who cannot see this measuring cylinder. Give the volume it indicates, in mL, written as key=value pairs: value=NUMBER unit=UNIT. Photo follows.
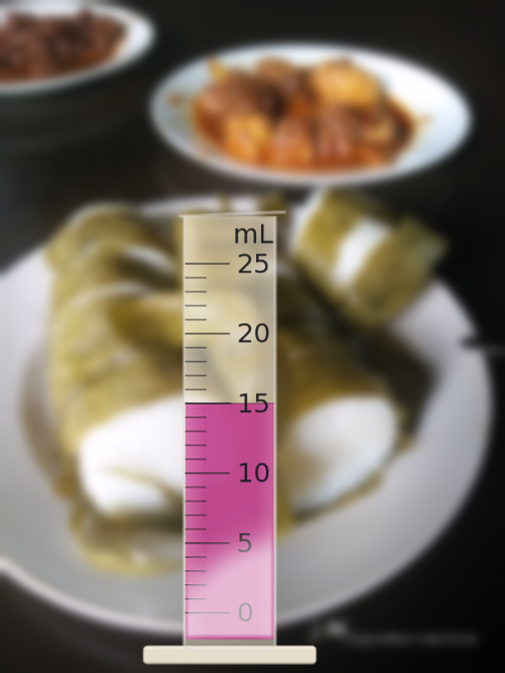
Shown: value=15 unit=mL
